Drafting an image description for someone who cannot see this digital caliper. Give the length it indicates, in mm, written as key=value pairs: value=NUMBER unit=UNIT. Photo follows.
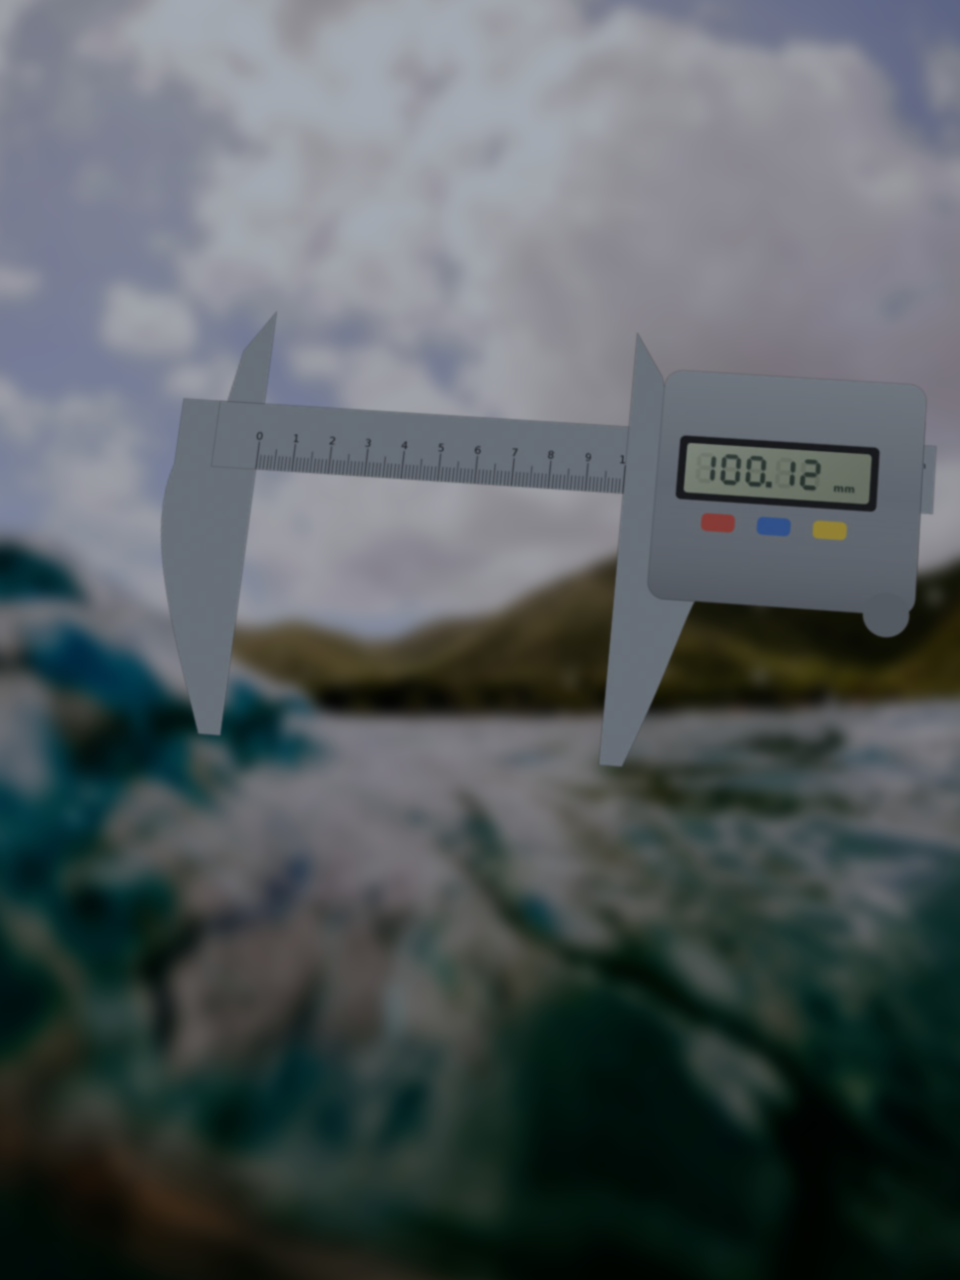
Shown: value=100.12 unit=mm
